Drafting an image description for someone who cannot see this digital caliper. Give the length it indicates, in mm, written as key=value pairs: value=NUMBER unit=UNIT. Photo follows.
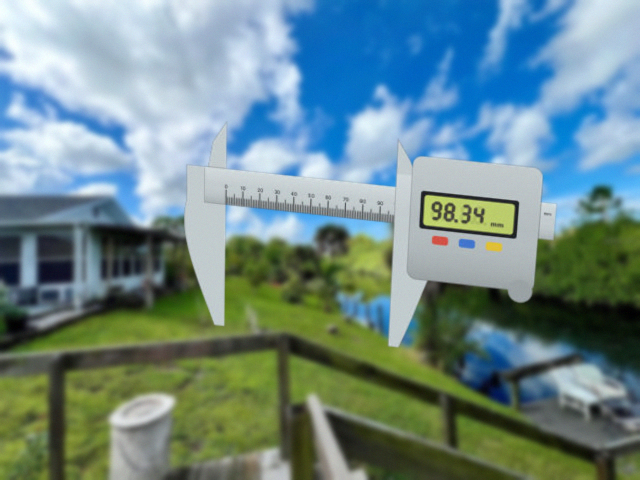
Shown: value=98.34 unit=mm
